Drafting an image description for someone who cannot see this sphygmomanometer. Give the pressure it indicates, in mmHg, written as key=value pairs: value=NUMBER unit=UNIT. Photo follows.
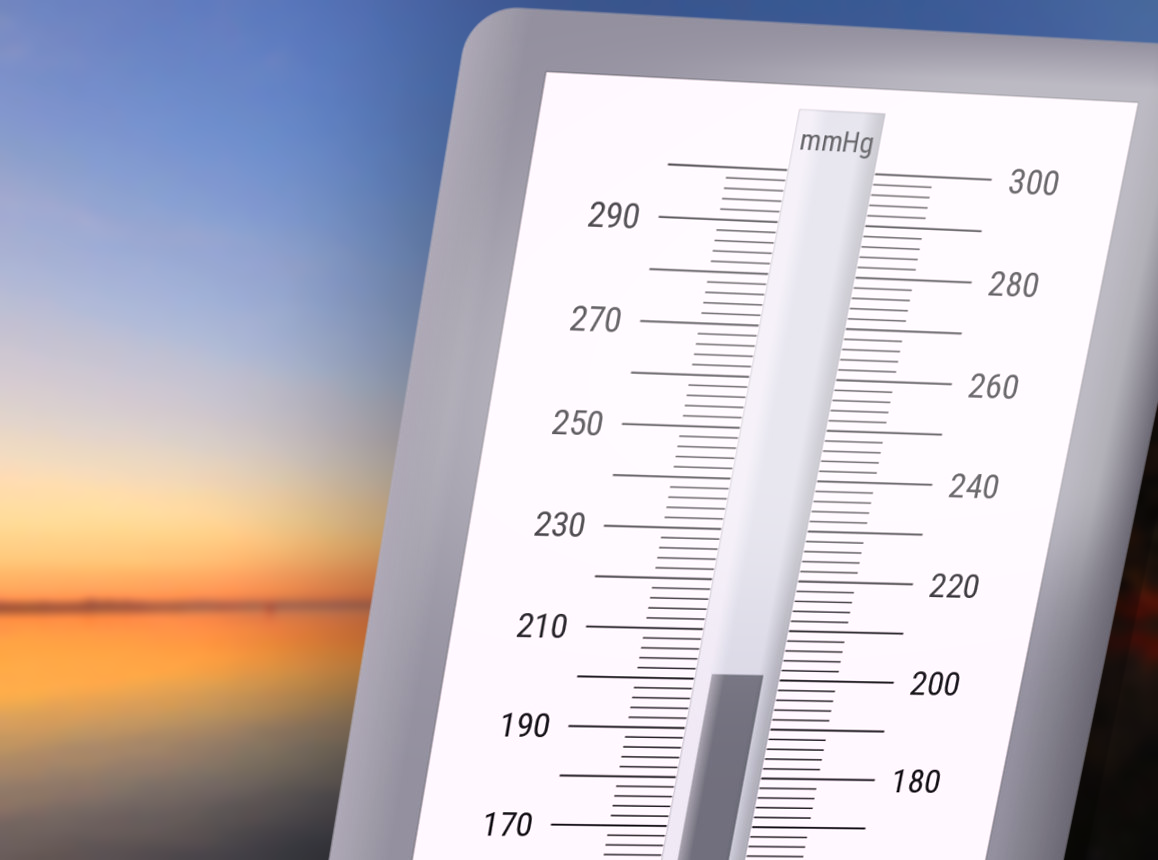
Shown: value=201 unit=mmHg
